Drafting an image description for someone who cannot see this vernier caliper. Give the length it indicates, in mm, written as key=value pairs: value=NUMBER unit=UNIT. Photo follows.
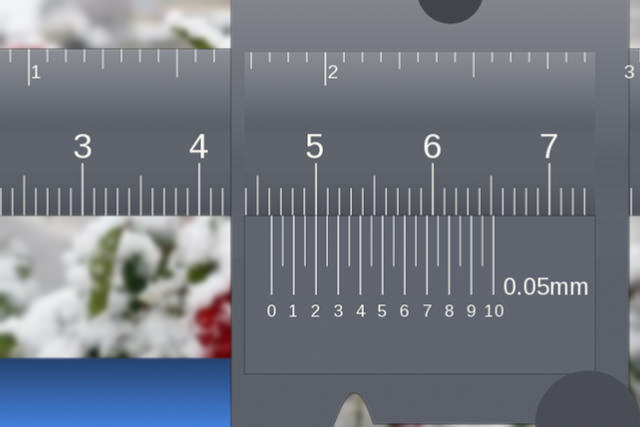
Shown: value=46.2 unit=mm
